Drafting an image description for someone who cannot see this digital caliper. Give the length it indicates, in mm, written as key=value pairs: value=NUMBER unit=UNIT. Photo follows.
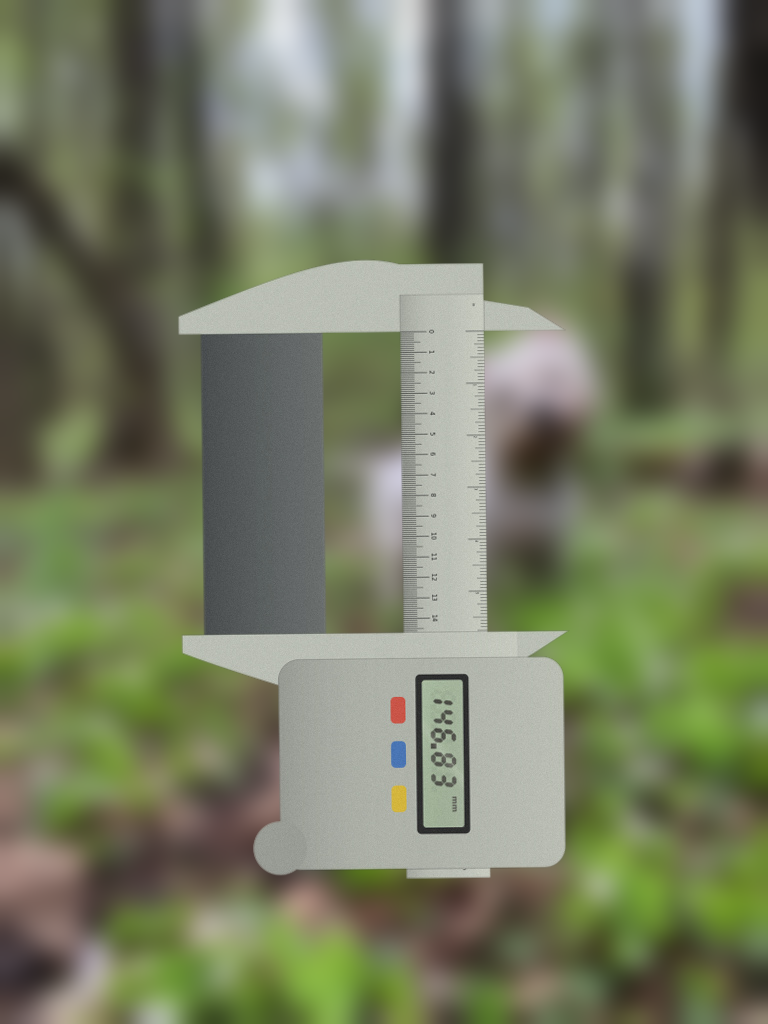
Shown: value=146.83 unit=mm
